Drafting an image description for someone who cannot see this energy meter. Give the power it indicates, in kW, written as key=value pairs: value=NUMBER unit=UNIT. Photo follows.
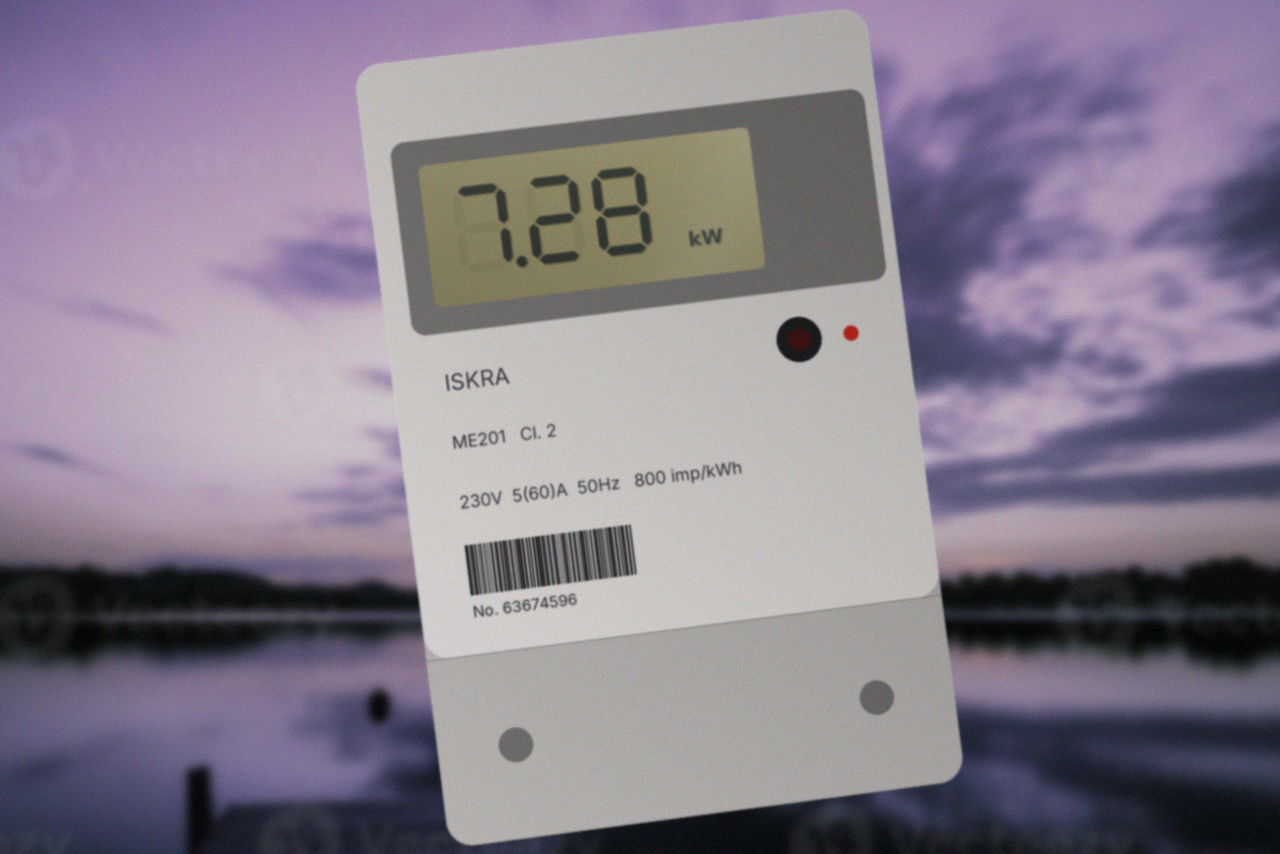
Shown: value=7.28 unit=kW
